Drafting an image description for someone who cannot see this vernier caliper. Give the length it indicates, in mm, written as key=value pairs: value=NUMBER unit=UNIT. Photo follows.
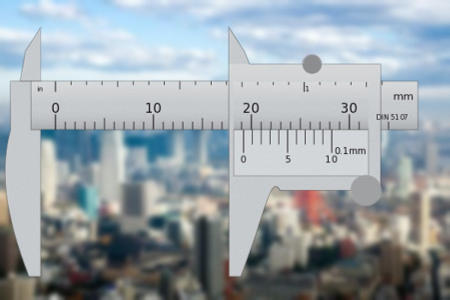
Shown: value=19.2 unit=mm
